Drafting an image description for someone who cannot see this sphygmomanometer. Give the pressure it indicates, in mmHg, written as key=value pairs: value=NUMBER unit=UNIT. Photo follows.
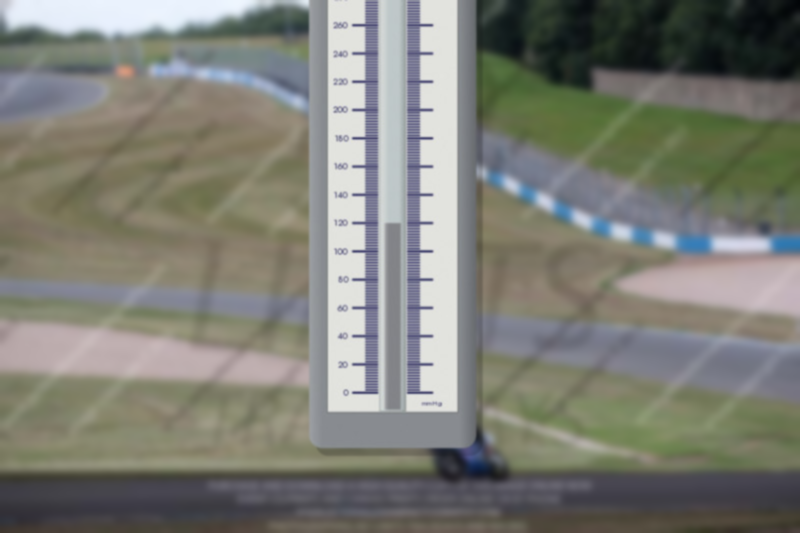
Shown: value=120 unit=mmHg
